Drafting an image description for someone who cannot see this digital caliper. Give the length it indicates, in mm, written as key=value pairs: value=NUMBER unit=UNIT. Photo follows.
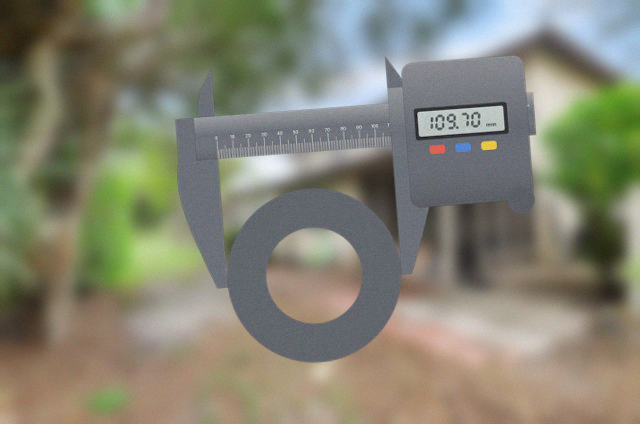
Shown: value=109.70 unit=mm
